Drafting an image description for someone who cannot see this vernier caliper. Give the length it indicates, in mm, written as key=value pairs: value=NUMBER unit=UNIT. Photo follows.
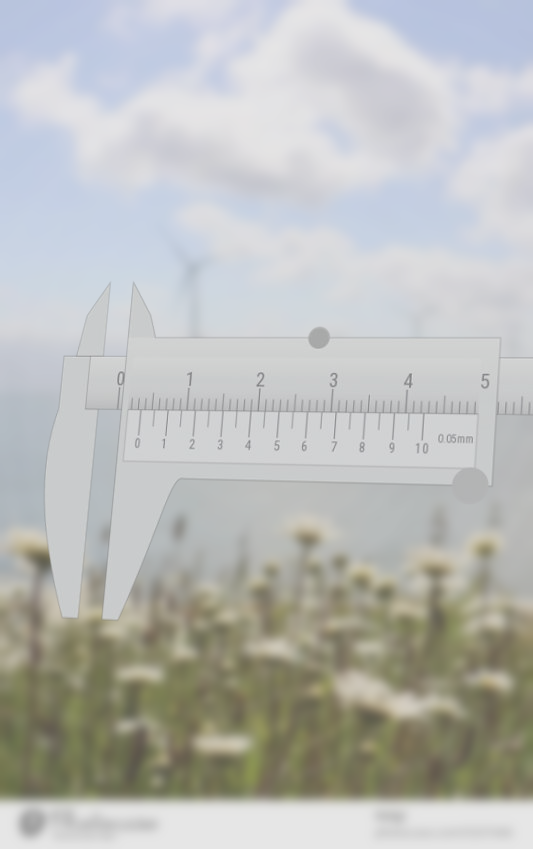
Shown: value=3.4 unit=mm
